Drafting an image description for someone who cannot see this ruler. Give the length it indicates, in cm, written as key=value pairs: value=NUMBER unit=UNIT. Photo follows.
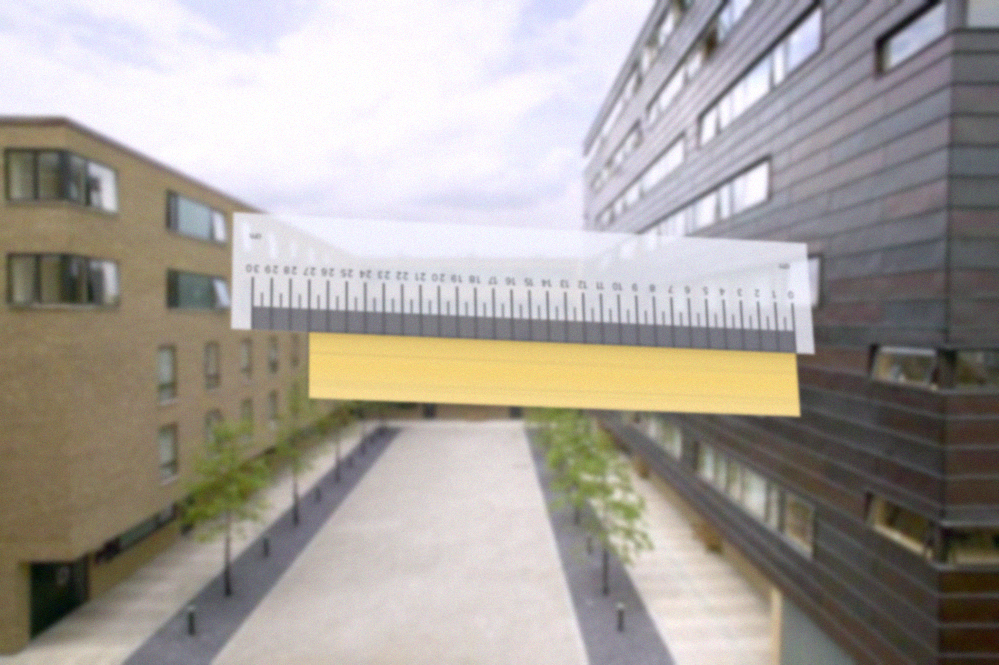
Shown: value=27 unit=cm
